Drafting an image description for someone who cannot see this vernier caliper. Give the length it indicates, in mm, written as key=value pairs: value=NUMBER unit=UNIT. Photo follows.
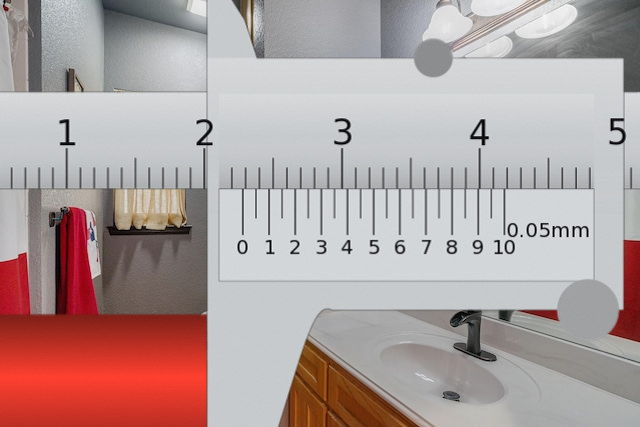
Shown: value=22.8 unit=mm
